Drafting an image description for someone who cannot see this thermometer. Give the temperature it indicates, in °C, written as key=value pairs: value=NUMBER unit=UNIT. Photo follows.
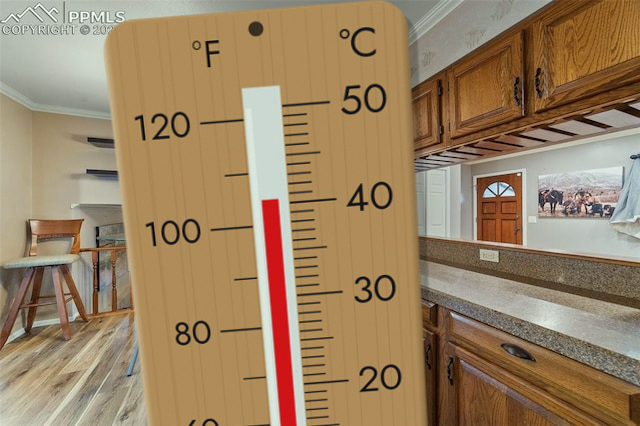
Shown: value=40.5 unit=°C
